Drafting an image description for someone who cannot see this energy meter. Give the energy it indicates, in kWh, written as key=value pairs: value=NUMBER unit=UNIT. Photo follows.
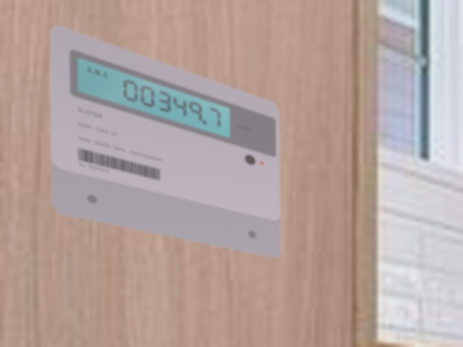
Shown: value=349.7 unit=kWh
